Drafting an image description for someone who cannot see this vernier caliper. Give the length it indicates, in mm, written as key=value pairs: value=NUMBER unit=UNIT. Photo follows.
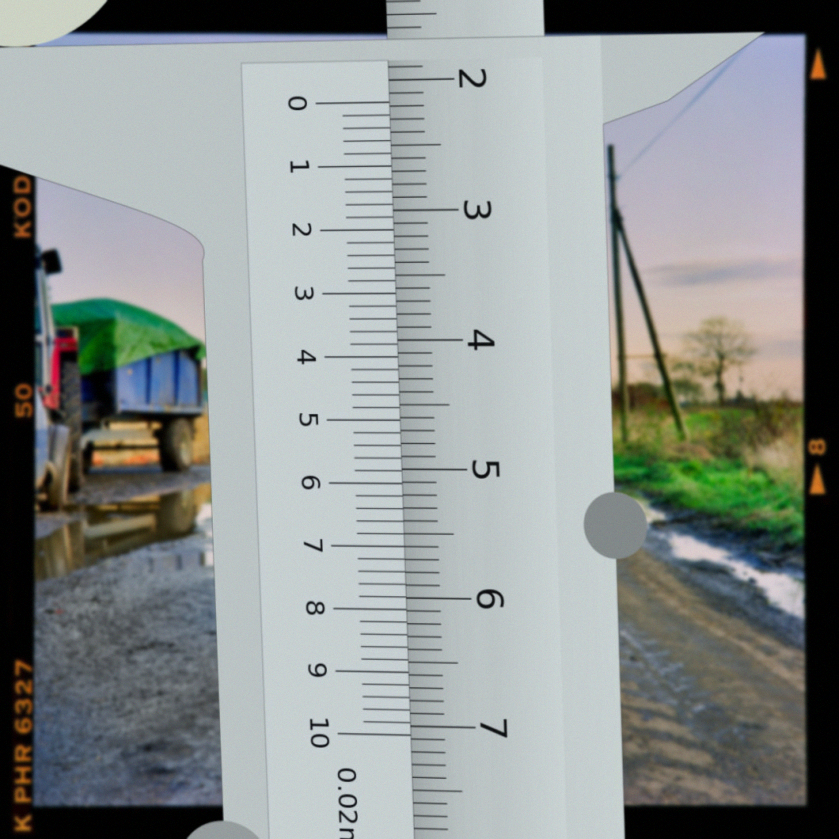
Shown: value=21.7 unit=mm
